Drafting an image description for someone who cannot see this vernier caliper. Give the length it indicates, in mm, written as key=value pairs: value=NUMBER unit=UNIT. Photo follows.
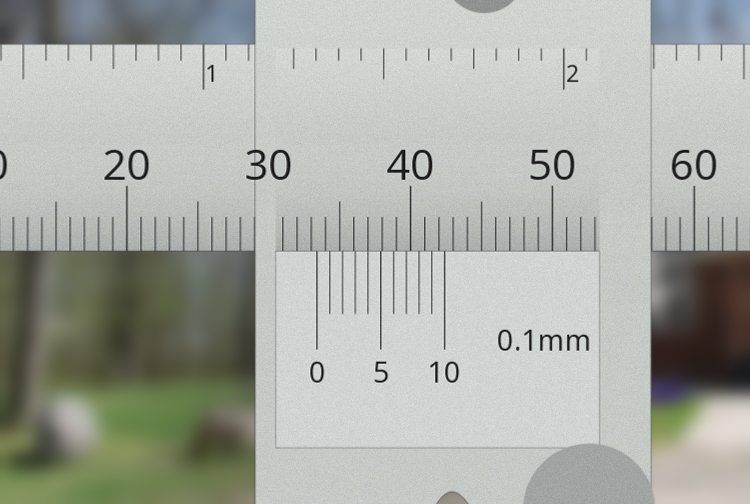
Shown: value=33.4 unit=mm
